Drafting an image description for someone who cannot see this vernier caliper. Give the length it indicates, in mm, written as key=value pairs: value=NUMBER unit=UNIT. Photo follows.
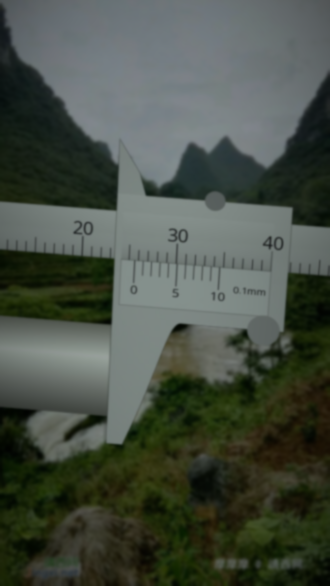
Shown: value=25.6 unit=mm
